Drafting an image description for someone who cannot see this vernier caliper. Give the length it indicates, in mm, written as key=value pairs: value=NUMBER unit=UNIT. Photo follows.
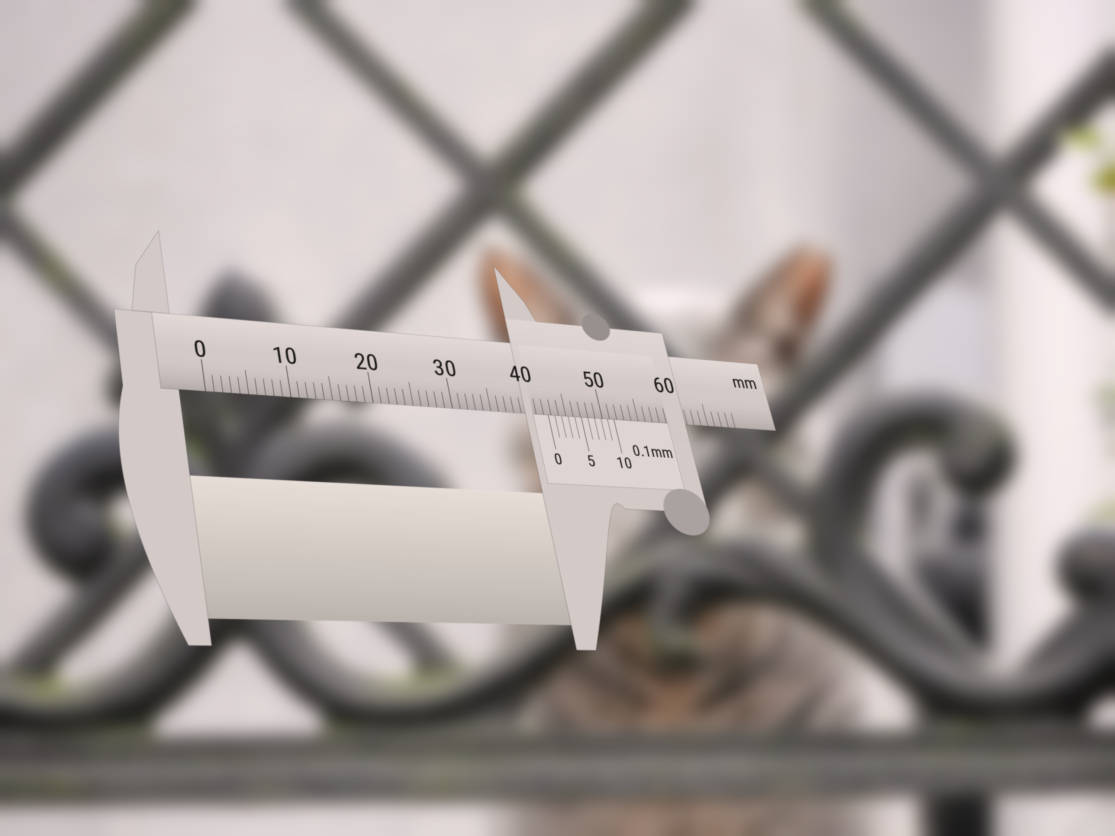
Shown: value=42.6 unit=mm
